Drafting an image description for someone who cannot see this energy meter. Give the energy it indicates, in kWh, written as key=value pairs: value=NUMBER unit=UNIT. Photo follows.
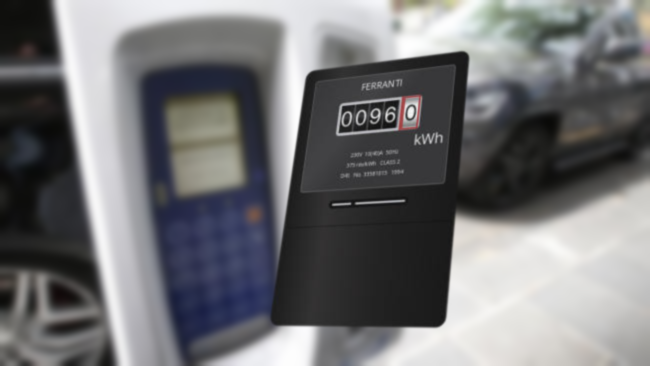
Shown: value=96.0 unit=kWh
